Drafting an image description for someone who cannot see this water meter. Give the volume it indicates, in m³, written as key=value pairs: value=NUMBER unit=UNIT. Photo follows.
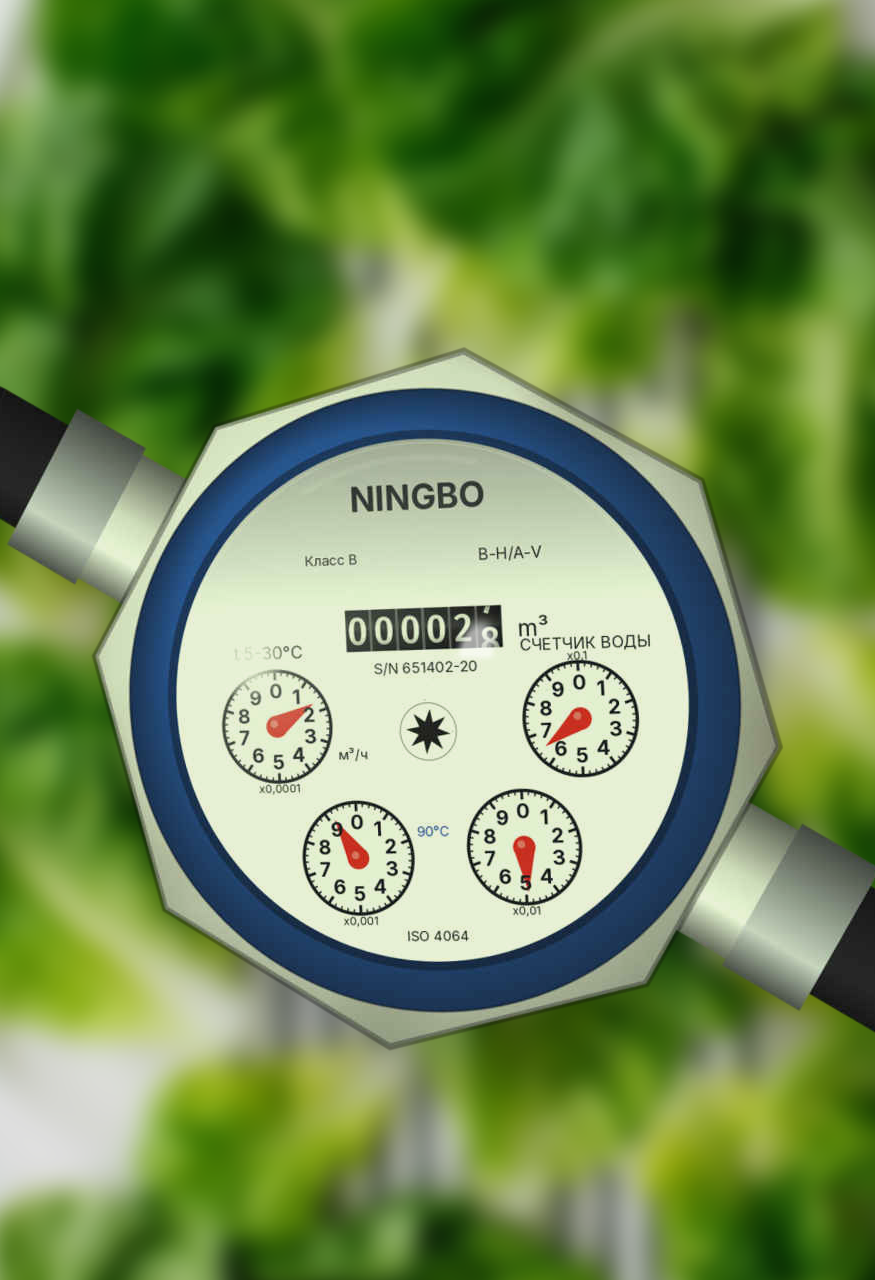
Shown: value=27.6491 unit=m³
